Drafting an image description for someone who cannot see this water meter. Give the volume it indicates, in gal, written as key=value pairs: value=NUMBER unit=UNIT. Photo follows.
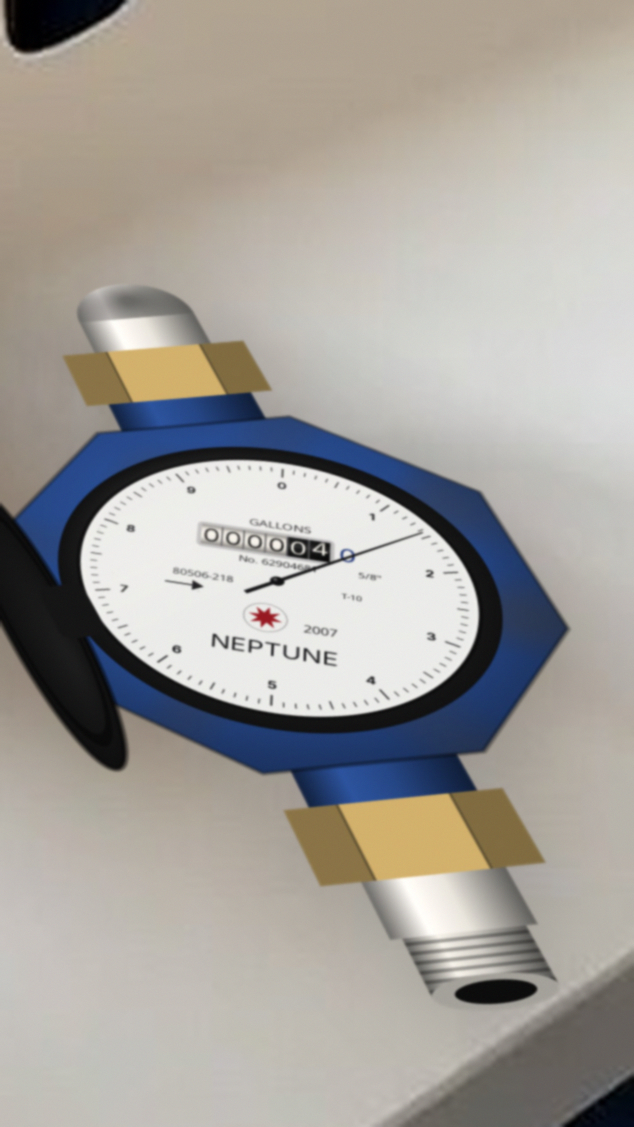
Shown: value=41.4 unit=gal
